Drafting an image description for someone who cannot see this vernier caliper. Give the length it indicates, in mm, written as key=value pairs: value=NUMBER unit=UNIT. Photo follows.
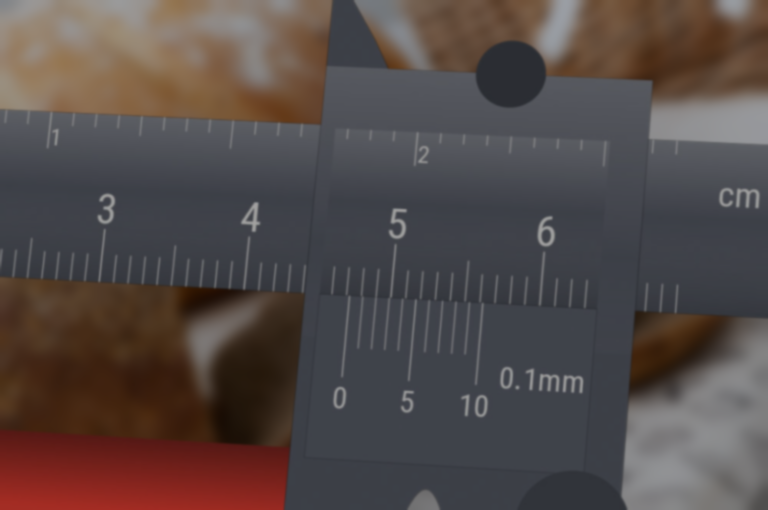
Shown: value=47.2 unit=mm
